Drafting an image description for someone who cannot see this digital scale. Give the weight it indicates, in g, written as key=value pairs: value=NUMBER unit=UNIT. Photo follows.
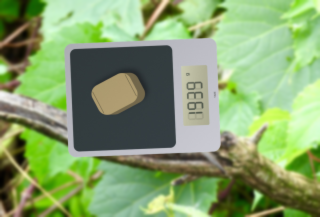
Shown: value=1939 unit=g
